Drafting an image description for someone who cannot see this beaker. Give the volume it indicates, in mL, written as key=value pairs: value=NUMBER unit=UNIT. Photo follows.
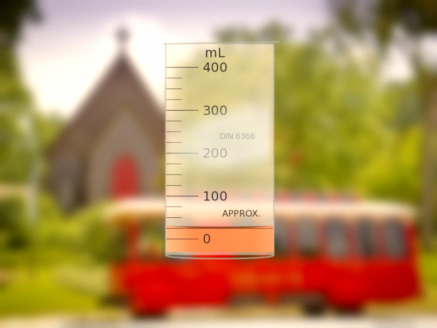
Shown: value=25 unit=mL
